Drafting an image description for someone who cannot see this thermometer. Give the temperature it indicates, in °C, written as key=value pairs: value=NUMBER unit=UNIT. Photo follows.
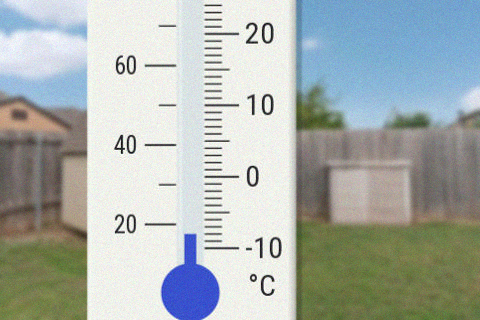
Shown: value=-8 unit=°C
